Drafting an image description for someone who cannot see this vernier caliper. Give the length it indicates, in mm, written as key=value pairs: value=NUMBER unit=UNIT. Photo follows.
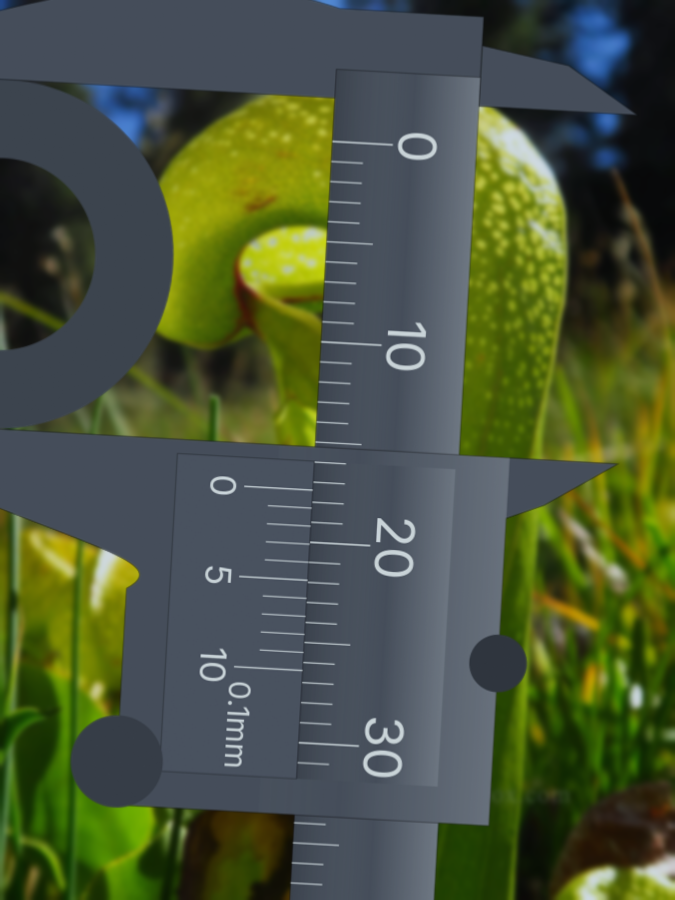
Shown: value=17.4 unit=mm
